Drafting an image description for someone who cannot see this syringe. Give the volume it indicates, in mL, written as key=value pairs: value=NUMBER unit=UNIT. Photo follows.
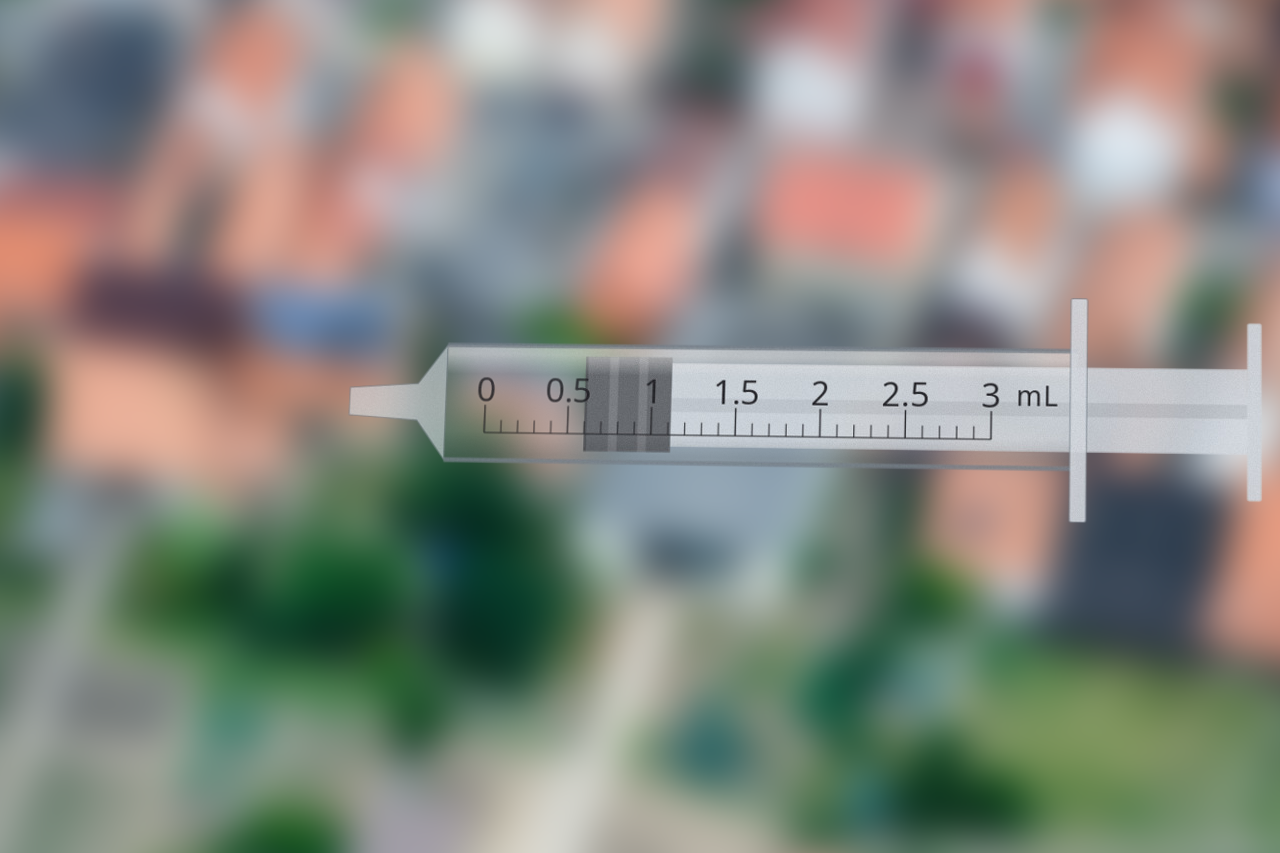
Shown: value=0.6 unit=mL
